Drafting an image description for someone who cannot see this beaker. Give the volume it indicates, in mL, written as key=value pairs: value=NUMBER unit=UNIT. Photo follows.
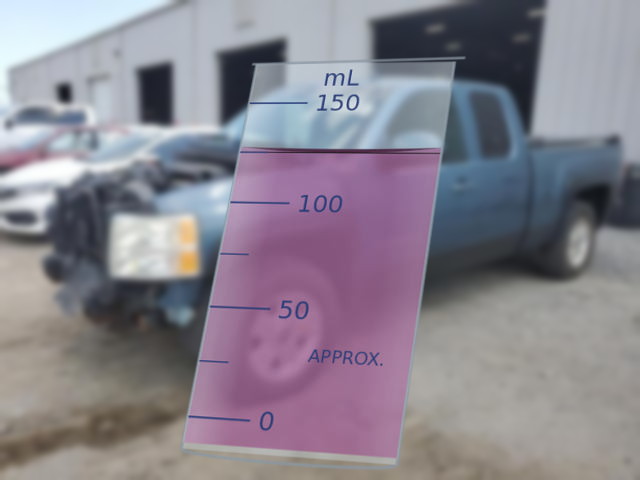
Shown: value=125 unit=mL
